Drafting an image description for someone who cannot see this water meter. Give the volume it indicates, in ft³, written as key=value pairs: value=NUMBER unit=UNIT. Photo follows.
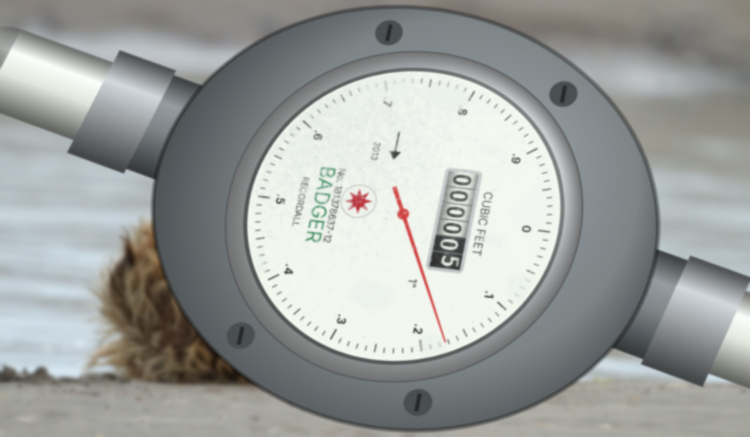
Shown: value=5.17 unit=ft³
